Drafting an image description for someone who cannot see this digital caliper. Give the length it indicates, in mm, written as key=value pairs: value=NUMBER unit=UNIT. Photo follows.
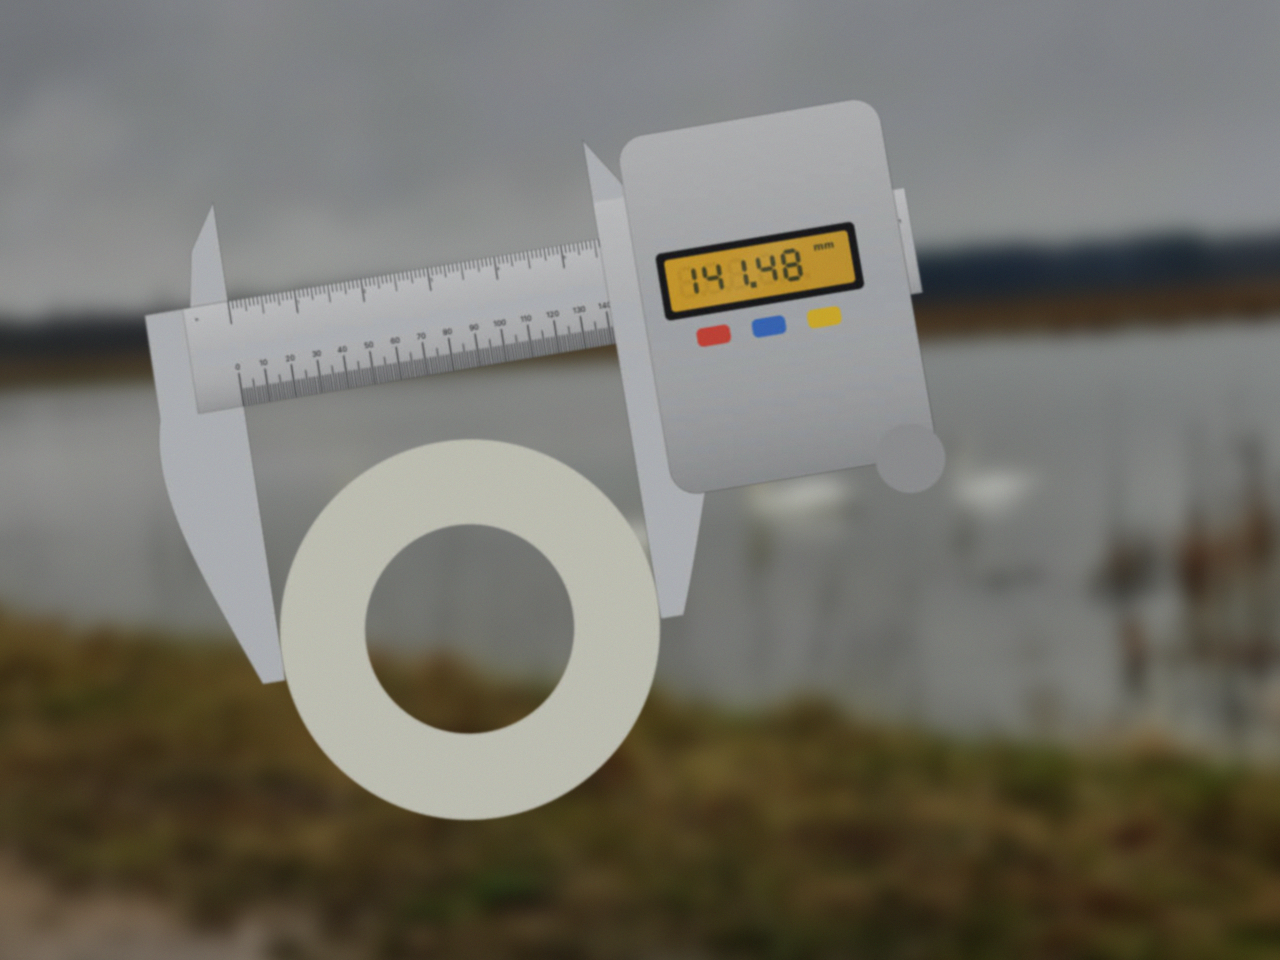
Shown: value=141.48 unit=mm
